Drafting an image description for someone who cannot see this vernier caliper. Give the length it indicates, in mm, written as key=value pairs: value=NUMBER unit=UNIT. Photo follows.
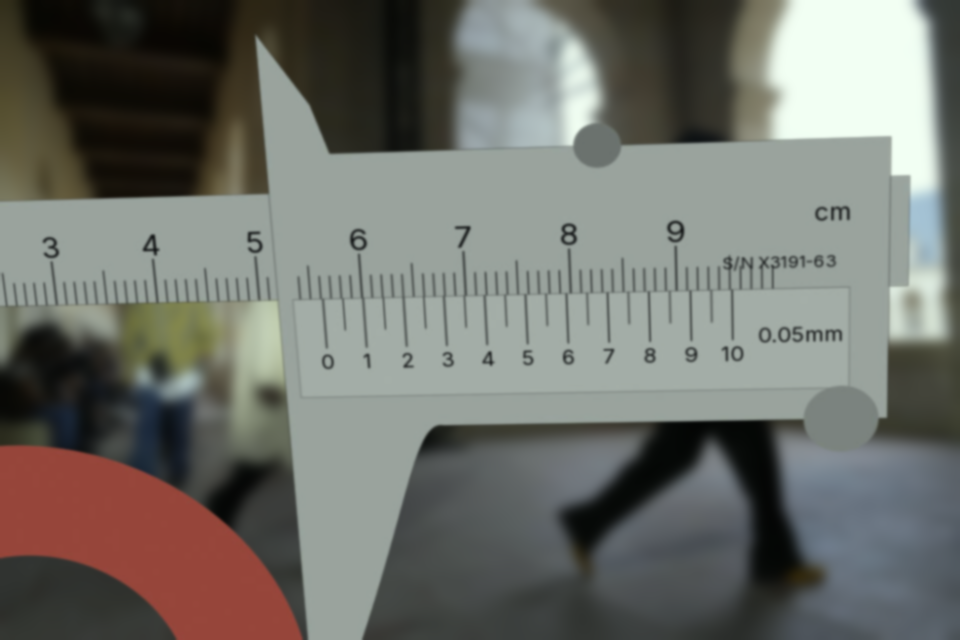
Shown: value=56.2 unit=mm
